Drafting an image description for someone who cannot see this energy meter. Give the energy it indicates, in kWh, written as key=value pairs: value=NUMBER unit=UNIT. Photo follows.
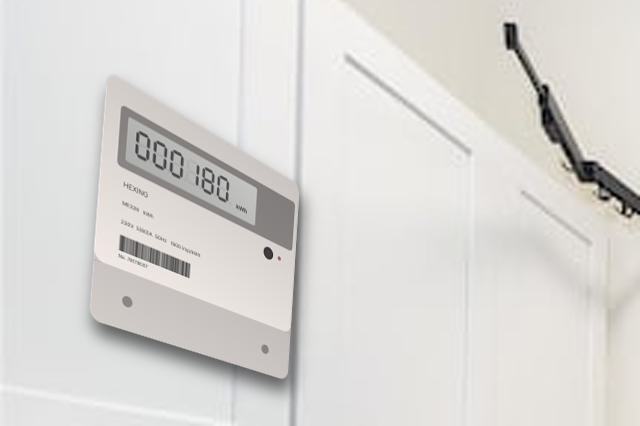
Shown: value=180 unit=kWh
